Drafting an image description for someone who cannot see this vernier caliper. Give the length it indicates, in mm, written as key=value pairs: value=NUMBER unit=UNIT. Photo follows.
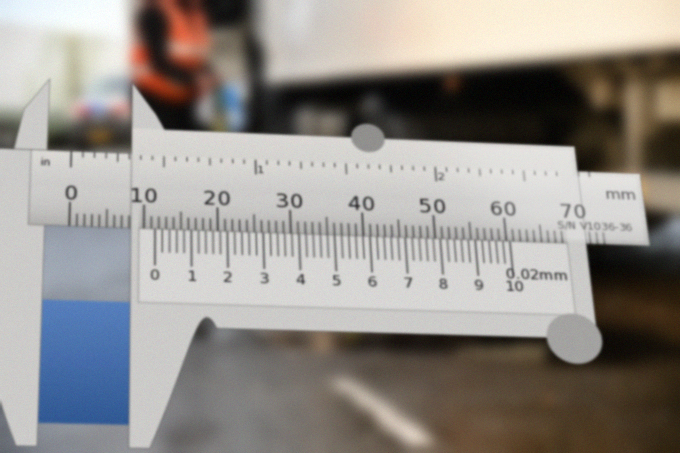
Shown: value=11.5 unit=mm
